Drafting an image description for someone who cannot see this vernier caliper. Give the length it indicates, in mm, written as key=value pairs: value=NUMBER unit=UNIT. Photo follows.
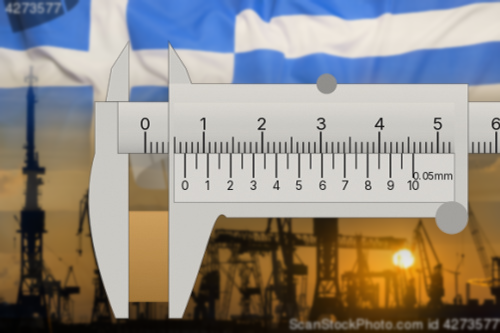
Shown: value=6.8 unit=mm
